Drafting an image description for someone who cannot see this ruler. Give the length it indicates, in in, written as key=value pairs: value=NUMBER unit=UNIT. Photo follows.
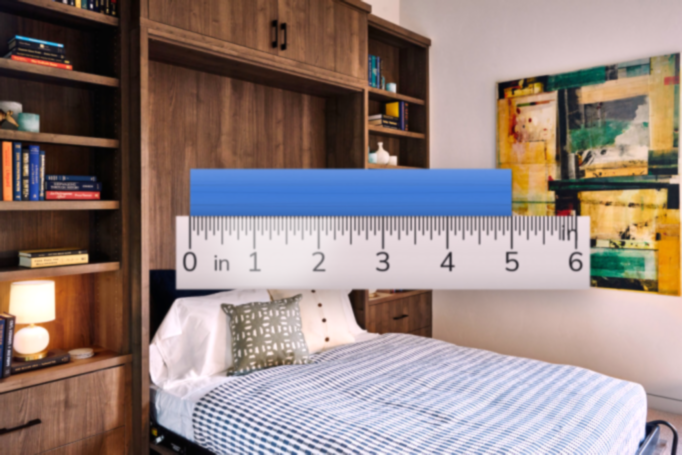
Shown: value=5 unit=in
